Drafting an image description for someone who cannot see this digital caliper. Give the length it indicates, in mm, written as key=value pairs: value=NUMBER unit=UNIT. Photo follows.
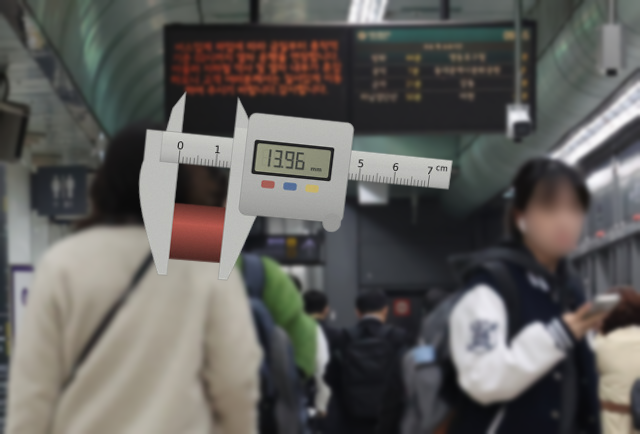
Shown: value=13.96 unit=mm
